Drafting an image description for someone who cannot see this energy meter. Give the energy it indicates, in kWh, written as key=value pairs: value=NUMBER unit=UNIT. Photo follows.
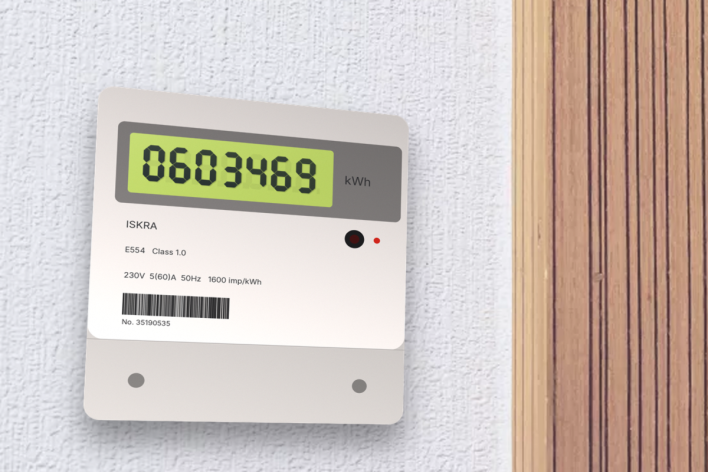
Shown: value=603469 unit=kWh
